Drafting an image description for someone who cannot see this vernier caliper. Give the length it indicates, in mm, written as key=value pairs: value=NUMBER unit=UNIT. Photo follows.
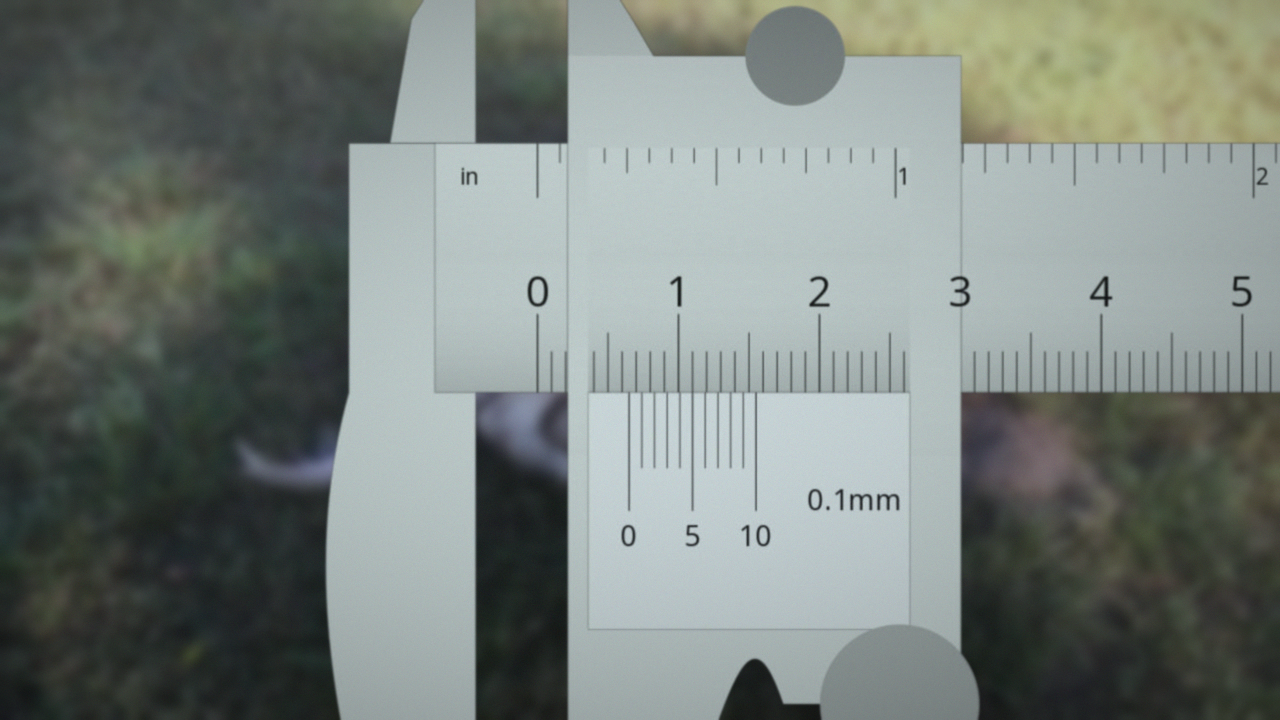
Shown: value=6.5 unit=mm
